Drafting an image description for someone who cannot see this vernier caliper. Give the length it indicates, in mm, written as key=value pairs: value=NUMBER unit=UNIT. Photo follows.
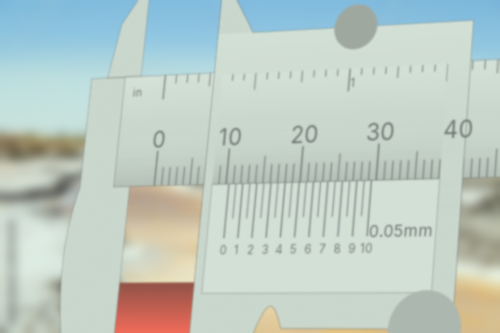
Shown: value=10.4 unit=mm
